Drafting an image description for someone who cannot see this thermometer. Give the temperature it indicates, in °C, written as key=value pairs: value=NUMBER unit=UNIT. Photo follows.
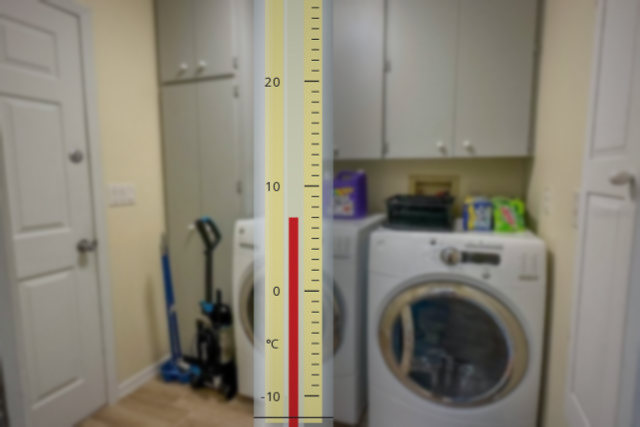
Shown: value=7 unit=°C
